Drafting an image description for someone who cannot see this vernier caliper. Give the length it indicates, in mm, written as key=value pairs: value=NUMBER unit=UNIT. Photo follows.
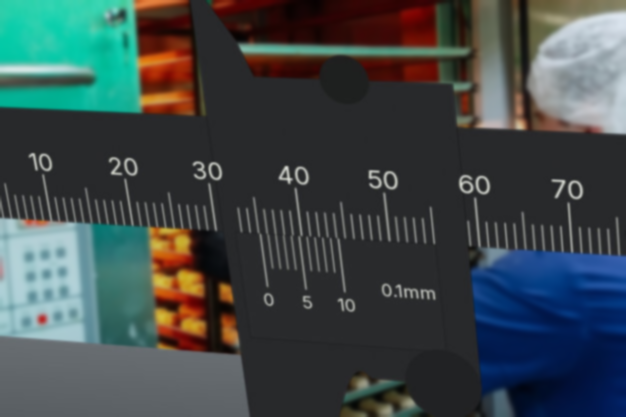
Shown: value=35.2 unit=mm
